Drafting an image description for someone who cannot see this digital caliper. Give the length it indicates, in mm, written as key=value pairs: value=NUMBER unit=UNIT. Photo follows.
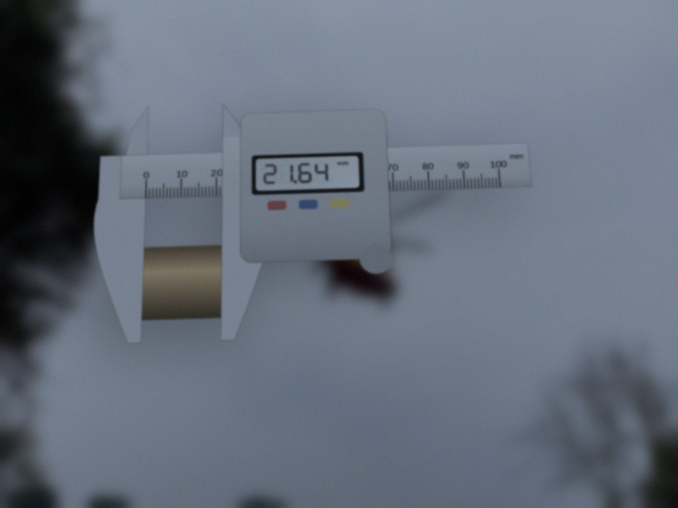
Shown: value=21.64 unit=mm
